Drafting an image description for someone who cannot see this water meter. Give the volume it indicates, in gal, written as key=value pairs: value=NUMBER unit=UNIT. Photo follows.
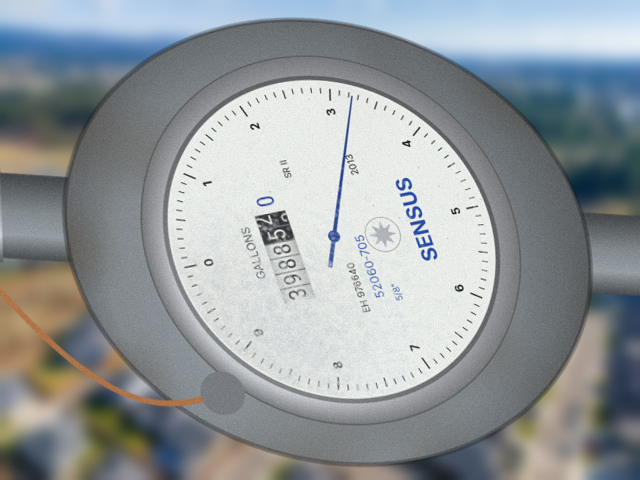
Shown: value=3988523.2 unit=gal
